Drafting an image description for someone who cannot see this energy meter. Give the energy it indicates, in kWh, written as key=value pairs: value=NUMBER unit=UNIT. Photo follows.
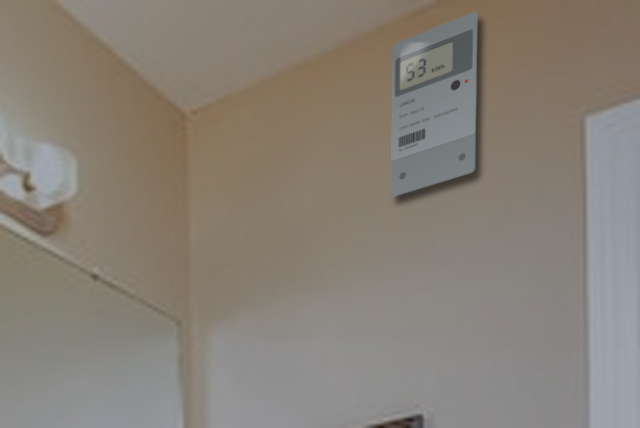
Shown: value=53 unit=kWh
